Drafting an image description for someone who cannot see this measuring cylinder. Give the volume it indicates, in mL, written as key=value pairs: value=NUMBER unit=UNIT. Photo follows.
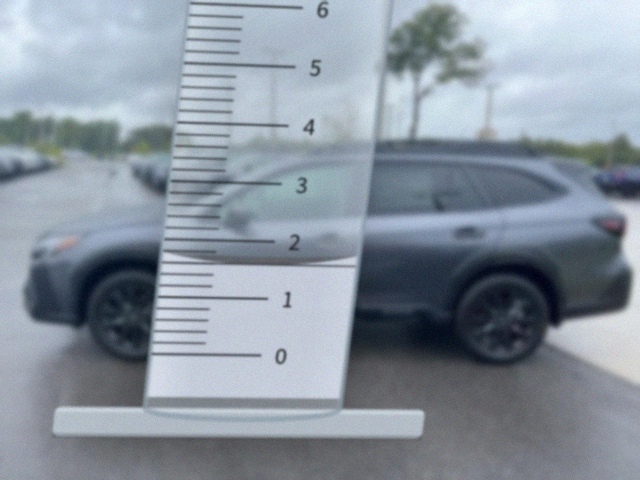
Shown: value=1.6 unit=mL
